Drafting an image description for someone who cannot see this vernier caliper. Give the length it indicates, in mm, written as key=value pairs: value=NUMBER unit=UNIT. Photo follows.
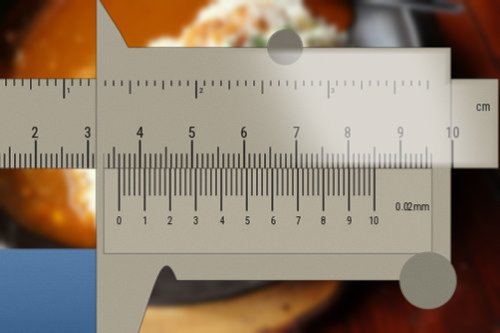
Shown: value=36.0 unit=mm
